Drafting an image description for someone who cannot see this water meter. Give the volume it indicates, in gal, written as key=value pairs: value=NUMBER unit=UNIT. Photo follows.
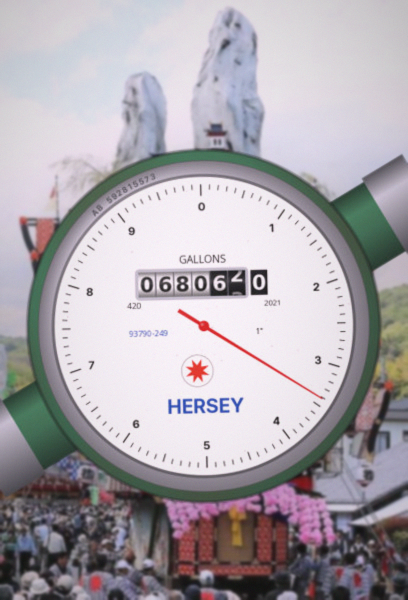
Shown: value=680623.4 unit=gal
